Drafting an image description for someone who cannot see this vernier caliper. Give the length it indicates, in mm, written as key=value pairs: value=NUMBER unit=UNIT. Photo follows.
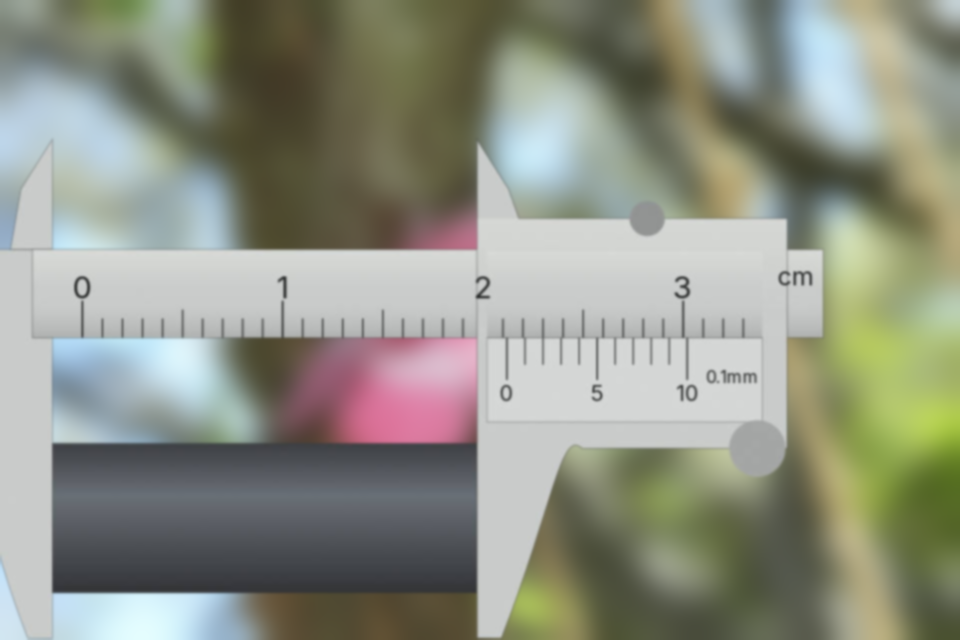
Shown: value=21.2 unit=mm
